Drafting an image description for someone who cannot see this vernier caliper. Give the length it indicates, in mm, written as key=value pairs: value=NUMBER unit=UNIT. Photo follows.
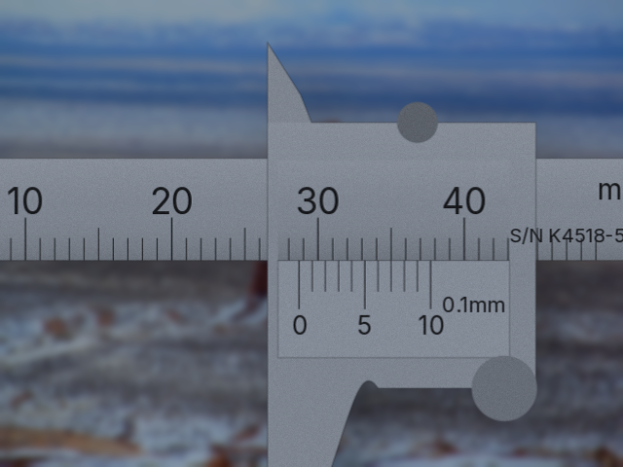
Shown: value=28.7 unit=mm
